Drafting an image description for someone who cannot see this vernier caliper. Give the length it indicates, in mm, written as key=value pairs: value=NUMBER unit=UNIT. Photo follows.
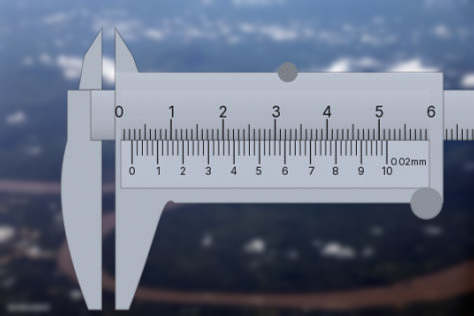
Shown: value=2.5 unit=mm
